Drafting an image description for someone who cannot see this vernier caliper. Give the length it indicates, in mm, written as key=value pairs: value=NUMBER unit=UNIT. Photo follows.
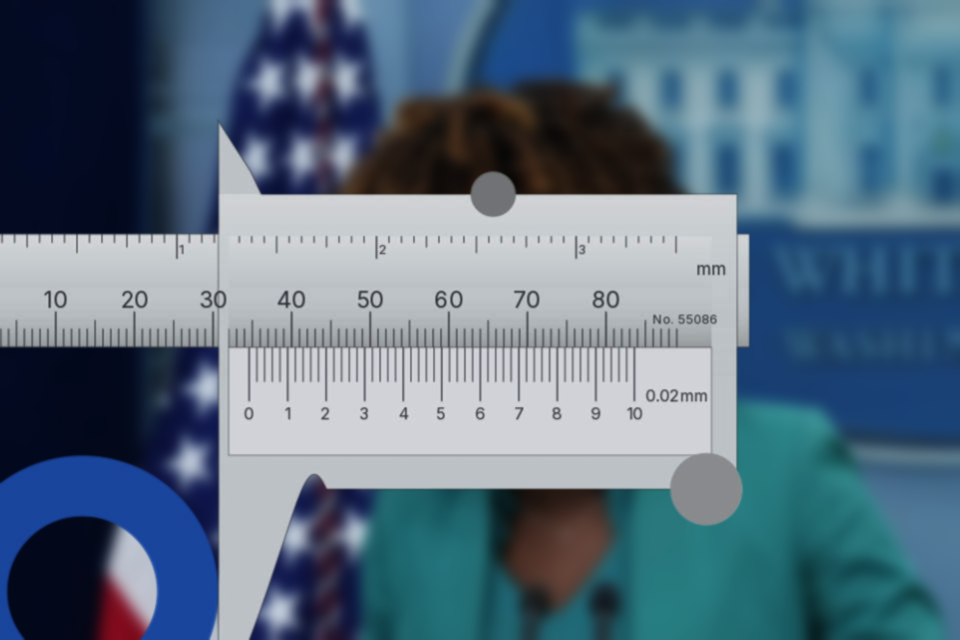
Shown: value=34.6 unit=mm
